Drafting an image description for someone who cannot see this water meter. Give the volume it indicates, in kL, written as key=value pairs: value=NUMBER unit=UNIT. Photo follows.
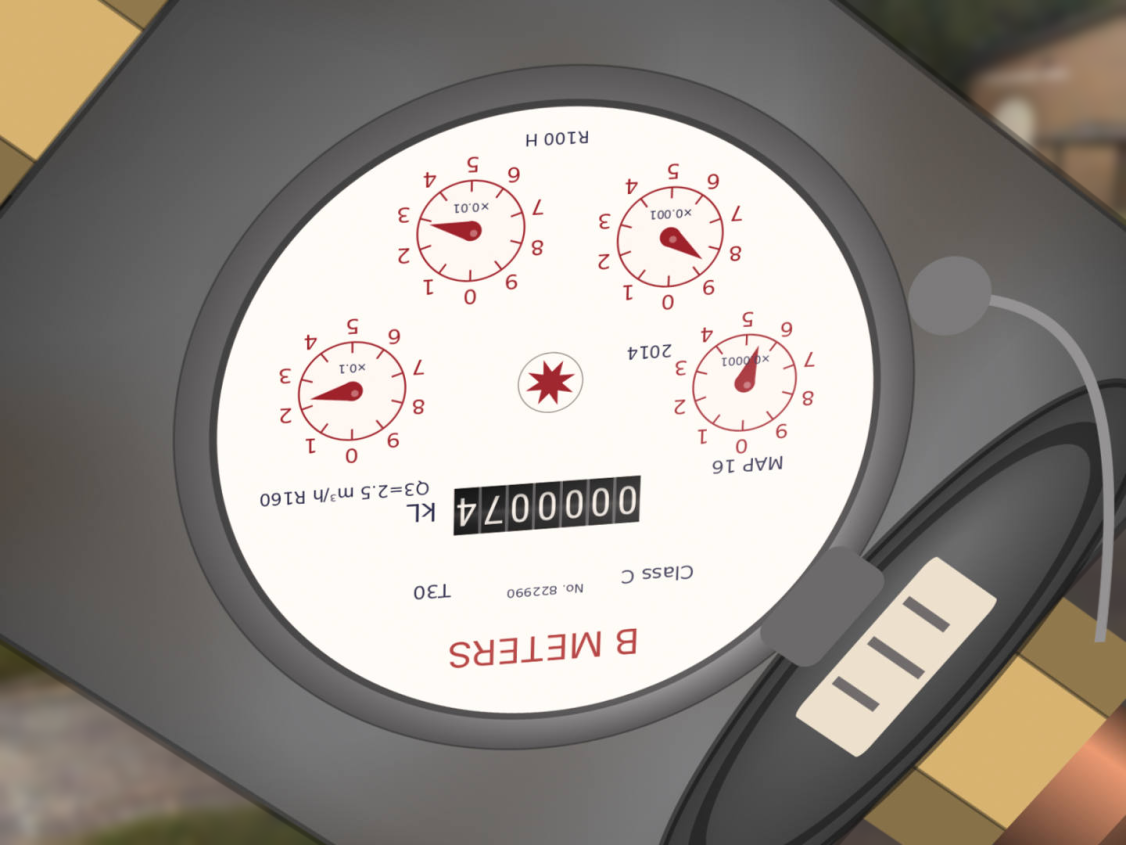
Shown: value=74.2285 unit=kL
